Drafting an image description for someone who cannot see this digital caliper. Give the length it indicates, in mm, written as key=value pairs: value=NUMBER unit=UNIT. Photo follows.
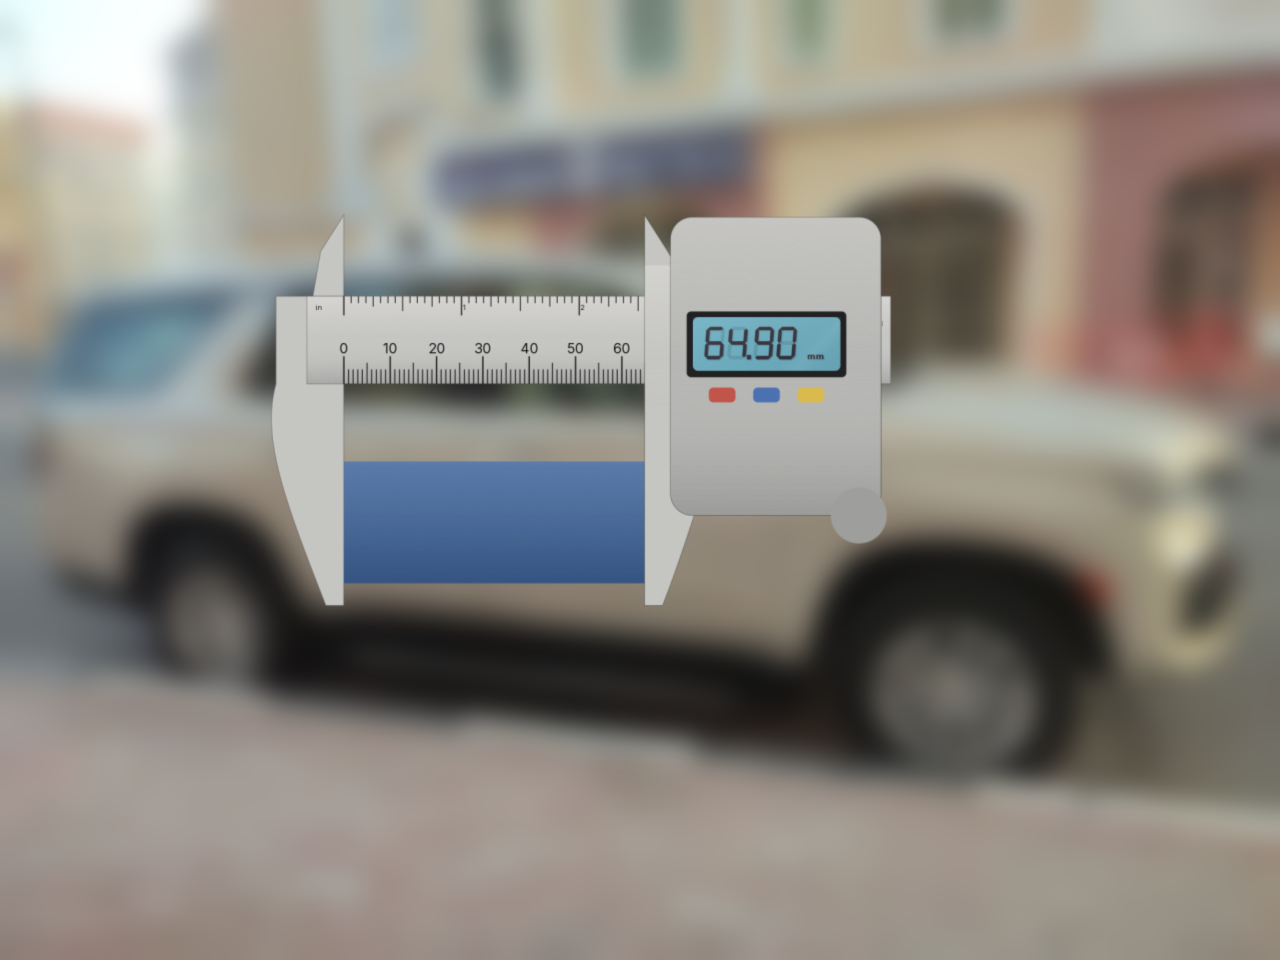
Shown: value=64.90 unit=mm
